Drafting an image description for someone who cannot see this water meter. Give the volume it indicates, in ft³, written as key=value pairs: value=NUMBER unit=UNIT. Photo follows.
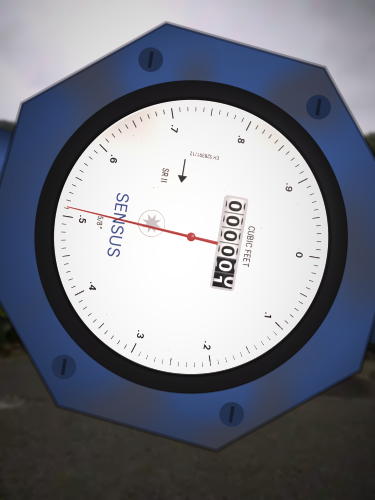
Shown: value=0.51 unit=ft³
